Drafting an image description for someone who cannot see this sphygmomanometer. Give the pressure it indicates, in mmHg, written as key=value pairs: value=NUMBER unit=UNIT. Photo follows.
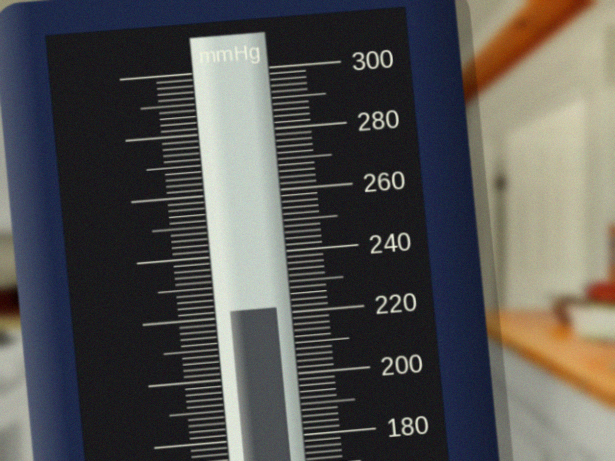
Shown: value=222 unit=mmHg
